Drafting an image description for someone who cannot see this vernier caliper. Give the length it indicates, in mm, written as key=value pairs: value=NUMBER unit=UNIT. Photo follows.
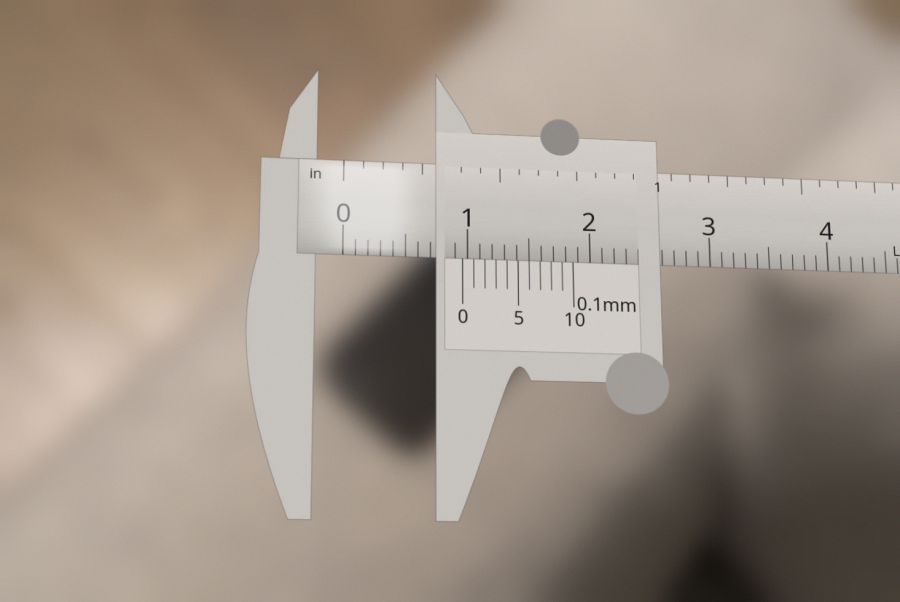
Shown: value=9.6 unit=mm
